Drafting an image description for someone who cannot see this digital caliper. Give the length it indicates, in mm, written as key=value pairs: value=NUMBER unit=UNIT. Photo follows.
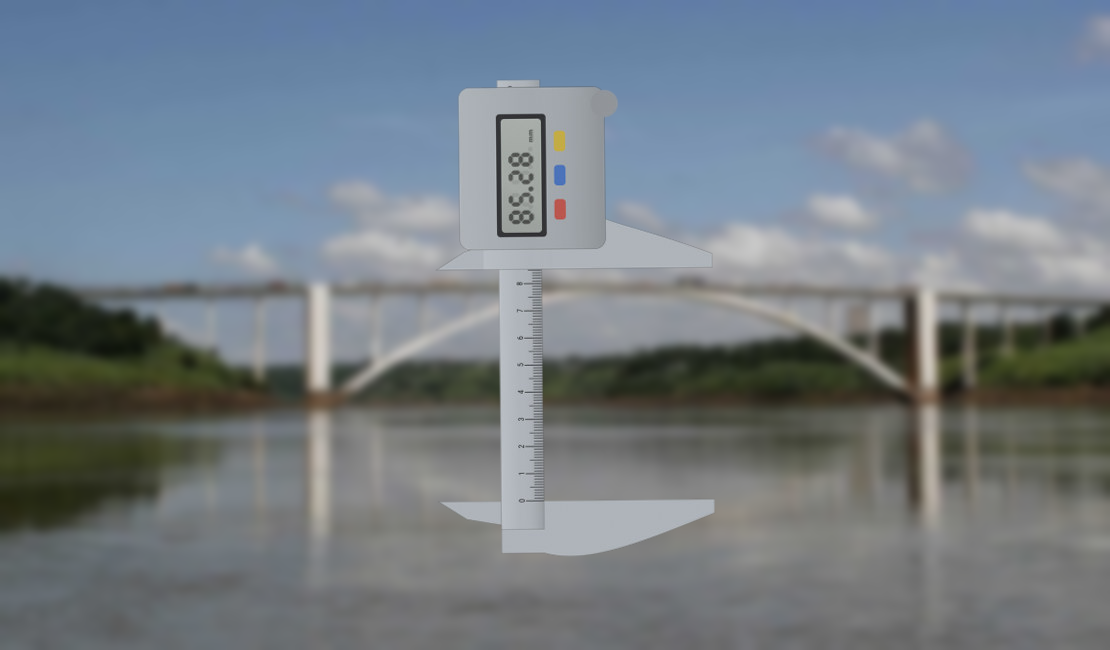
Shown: value=85.28 unit=mm
